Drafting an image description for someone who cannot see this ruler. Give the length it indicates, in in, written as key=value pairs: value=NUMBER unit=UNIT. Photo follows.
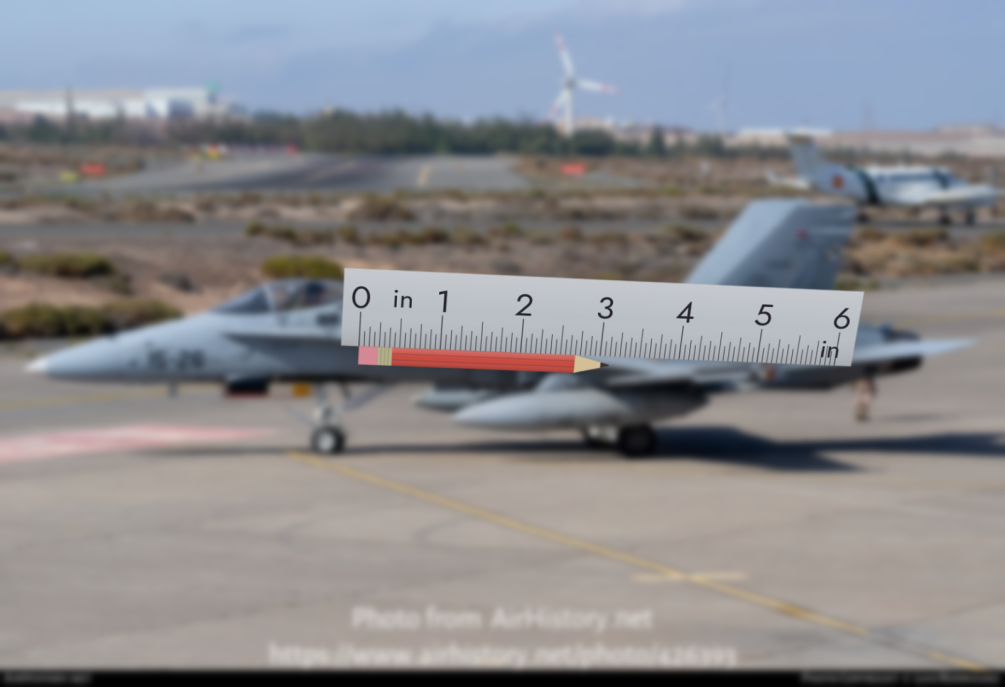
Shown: value=3.125 unit=in
